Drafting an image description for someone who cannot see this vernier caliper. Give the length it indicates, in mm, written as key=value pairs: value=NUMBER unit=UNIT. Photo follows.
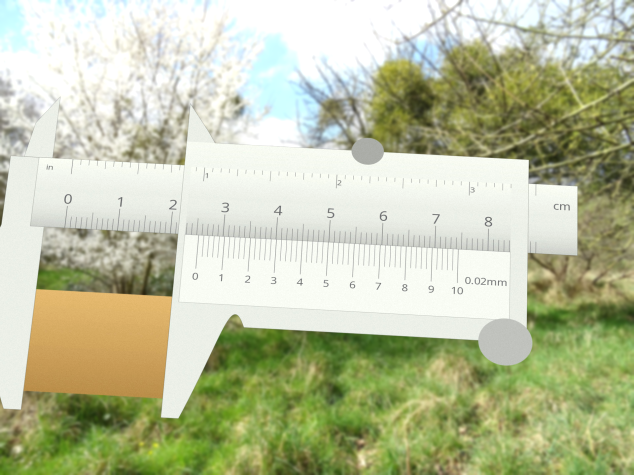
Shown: value=25.4 unit=mm
